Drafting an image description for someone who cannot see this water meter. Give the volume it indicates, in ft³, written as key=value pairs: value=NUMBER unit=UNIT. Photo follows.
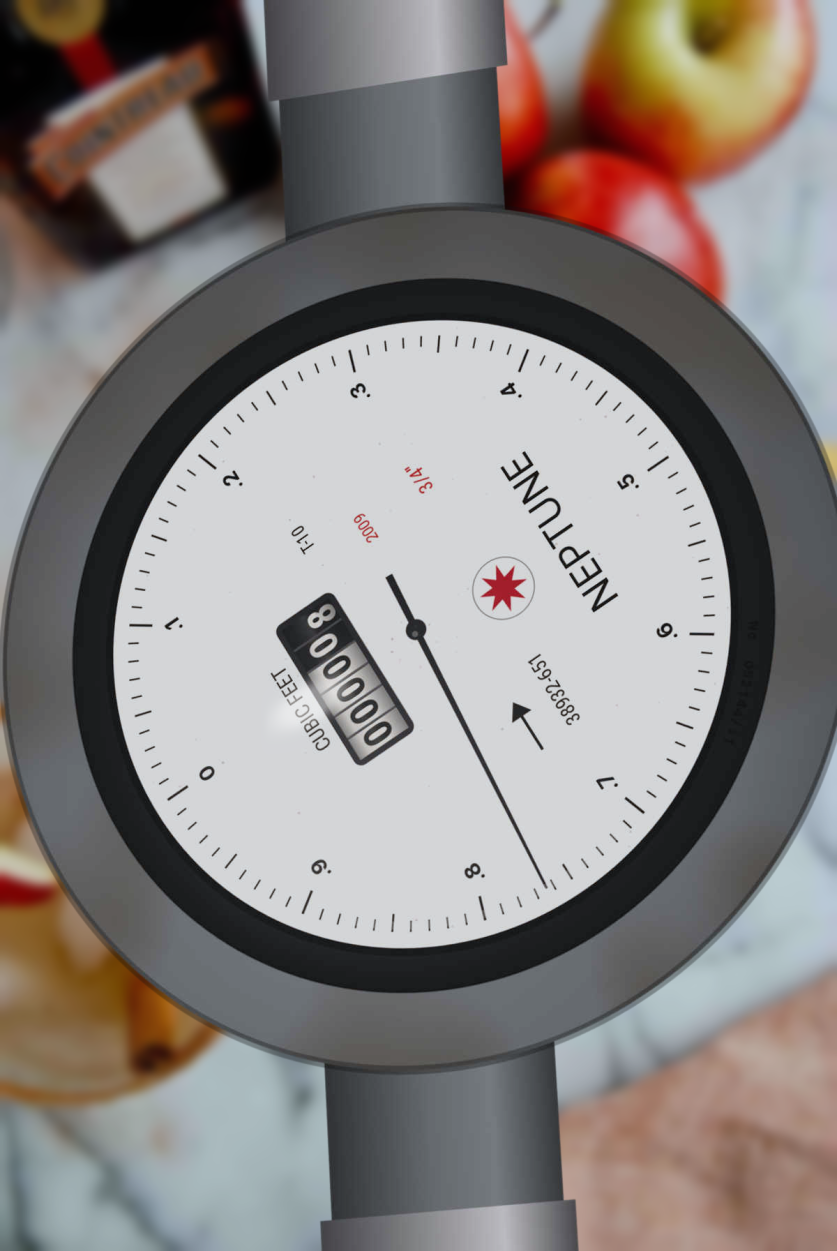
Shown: value=7.76 unit=ft³
